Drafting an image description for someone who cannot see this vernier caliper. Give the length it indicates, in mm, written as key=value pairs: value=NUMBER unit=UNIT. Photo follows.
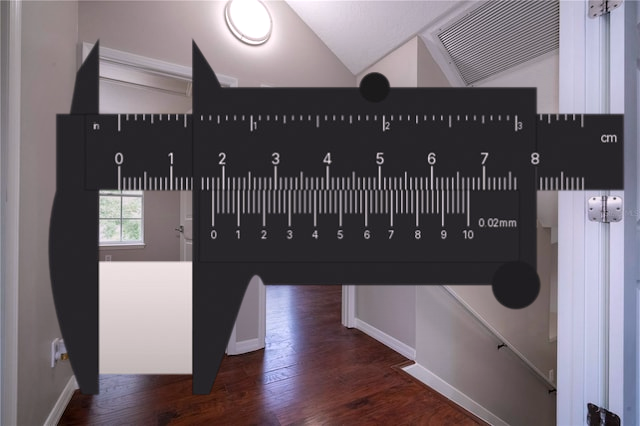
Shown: value=18.0 unit=mm
